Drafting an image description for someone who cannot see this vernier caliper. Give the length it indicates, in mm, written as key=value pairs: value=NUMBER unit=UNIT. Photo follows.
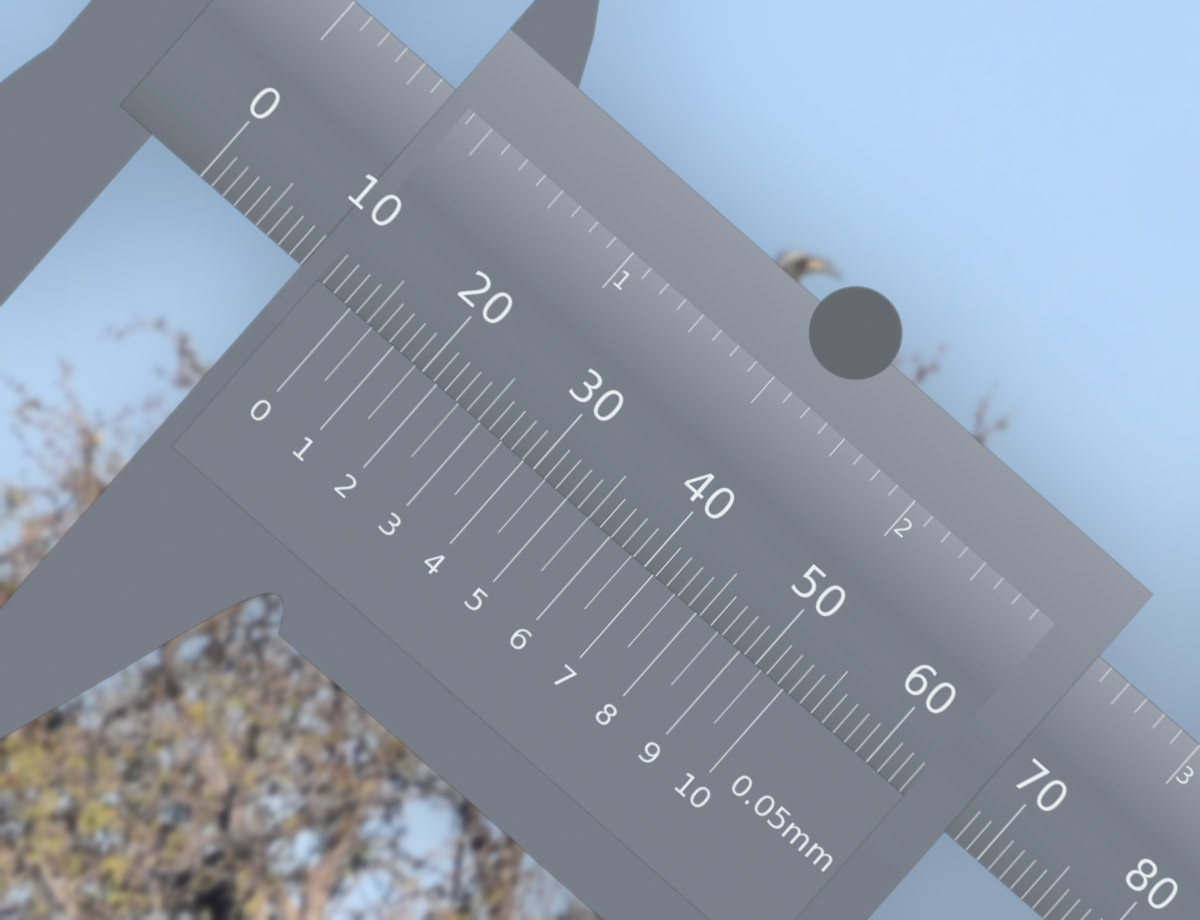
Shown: value=13.5 unit=mm
